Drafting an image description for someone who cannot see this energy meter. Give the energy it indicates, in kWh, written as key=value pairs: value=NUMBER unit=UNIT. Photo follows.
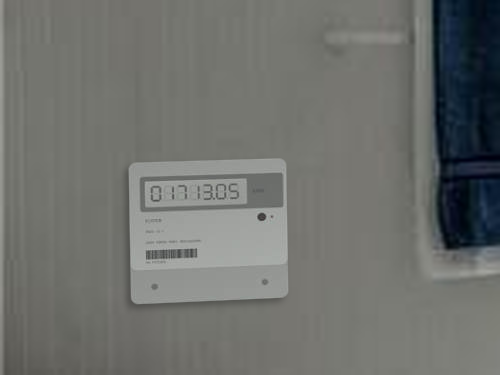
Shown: value=1713.05 unit=kWh
